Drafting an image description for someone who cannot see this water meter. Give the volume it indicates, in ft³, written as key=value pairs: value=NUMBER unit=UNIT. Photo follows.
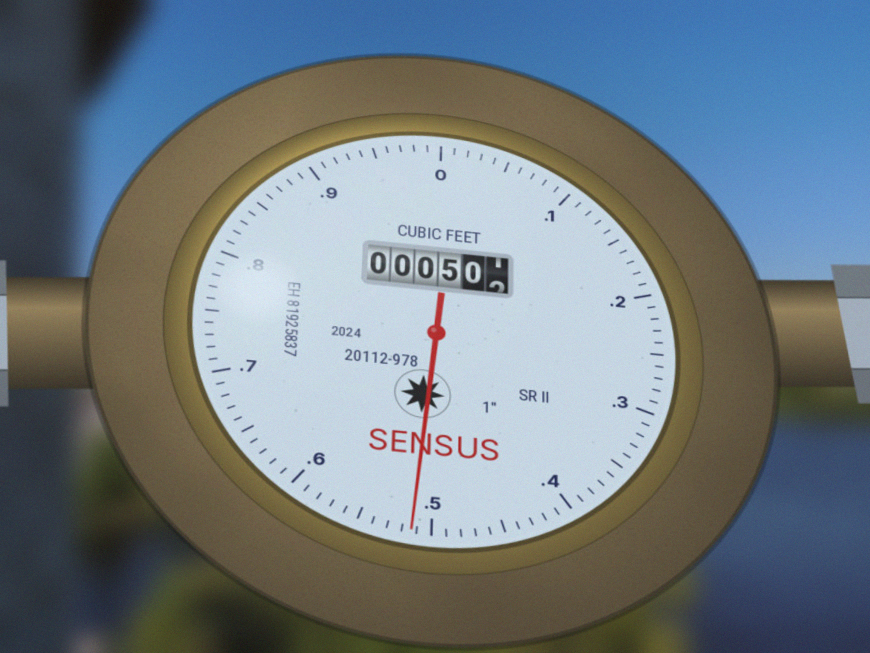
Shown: value=501.51 unit=ft³
